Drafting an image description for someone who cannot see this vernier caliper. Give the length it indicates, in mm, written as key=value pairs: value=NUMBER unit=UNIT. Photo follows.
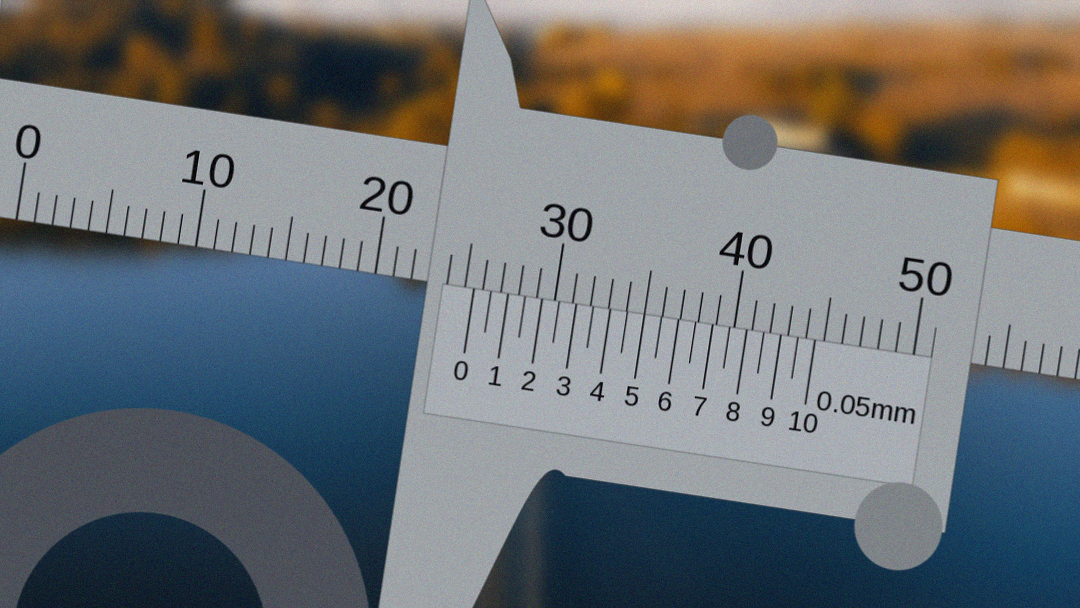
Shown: value=25.5 unit=mm
